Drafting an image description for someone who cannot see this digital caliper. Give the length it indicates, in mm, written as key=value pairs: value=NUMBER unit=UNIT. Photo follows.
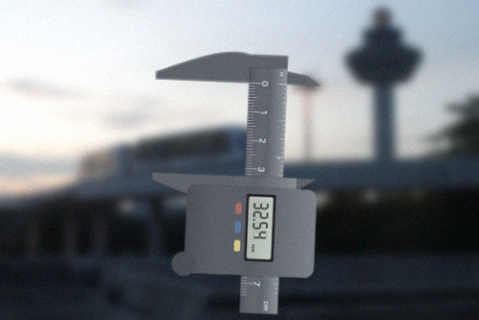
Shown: value=32.54 unit=mm
